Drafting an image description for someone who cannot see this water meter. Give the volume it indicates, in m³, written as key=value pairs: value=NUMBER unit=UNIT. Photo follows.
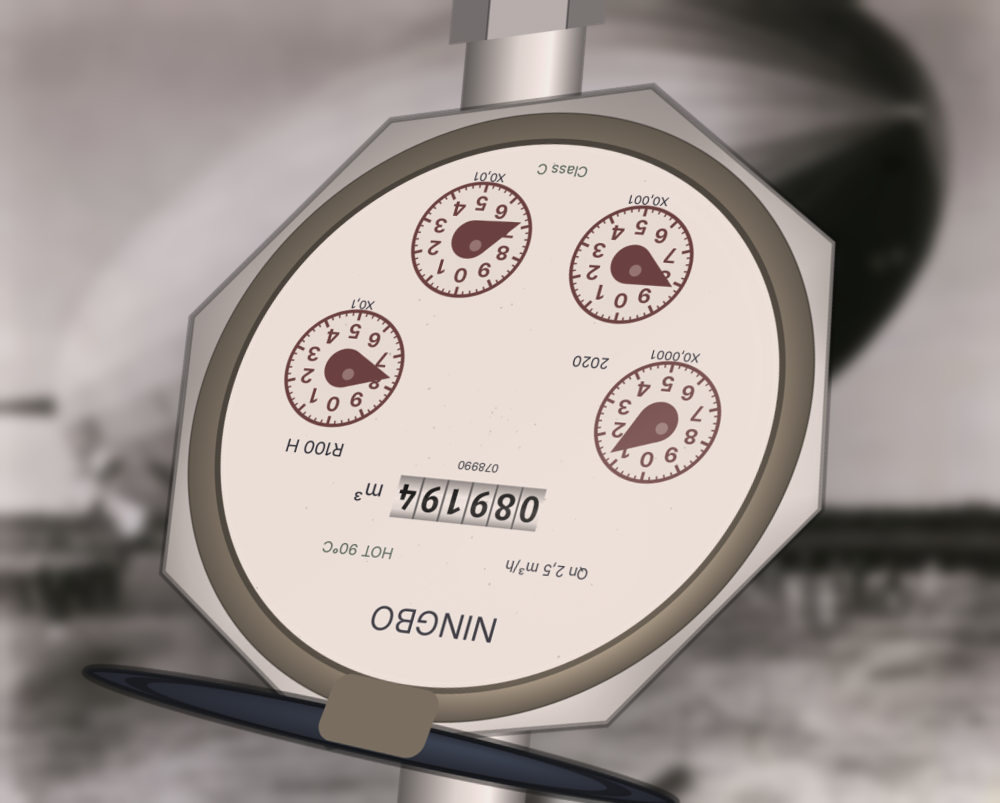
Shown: value=89194.7681 unit=m³
